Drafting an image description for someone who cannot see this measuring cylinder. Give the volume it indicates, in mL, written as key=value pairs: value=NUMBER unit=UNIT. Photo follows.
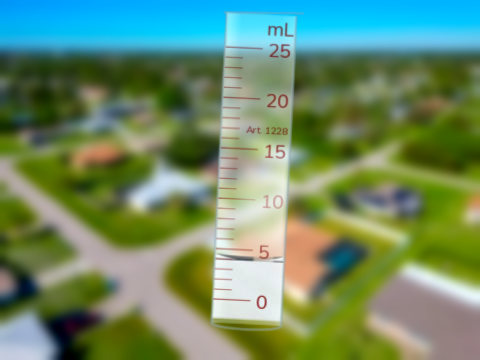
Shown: value=4 unit=mL
